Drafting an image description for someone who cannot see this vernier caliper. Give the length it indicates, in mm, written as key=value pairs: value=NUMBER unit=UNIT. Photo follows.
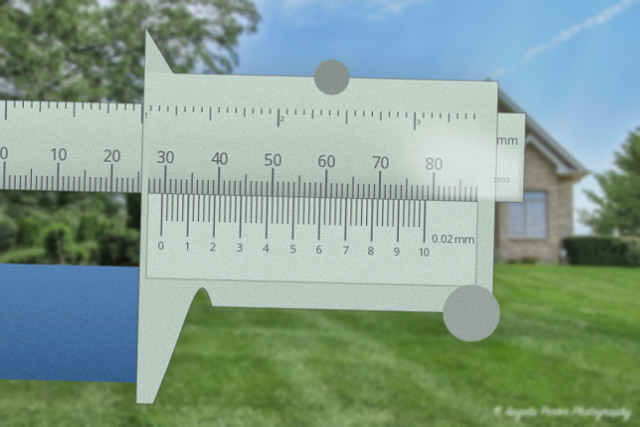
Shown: value=29.5 unit=mm
